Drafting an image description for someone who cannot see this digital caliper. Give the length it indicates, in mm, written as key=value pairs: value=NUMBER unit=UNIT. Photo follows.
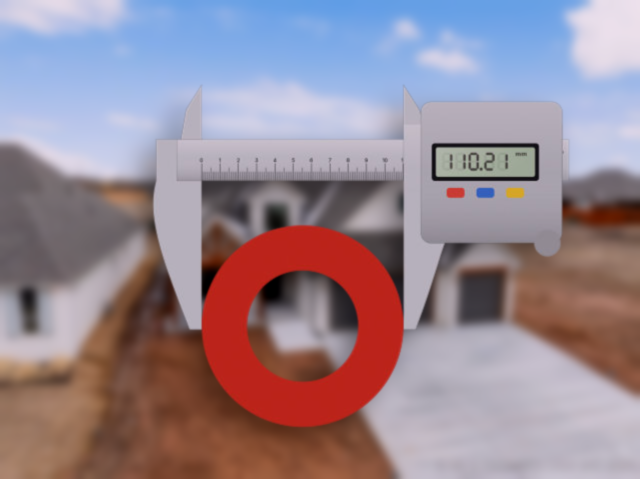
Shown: value=110.21 unit=mm
